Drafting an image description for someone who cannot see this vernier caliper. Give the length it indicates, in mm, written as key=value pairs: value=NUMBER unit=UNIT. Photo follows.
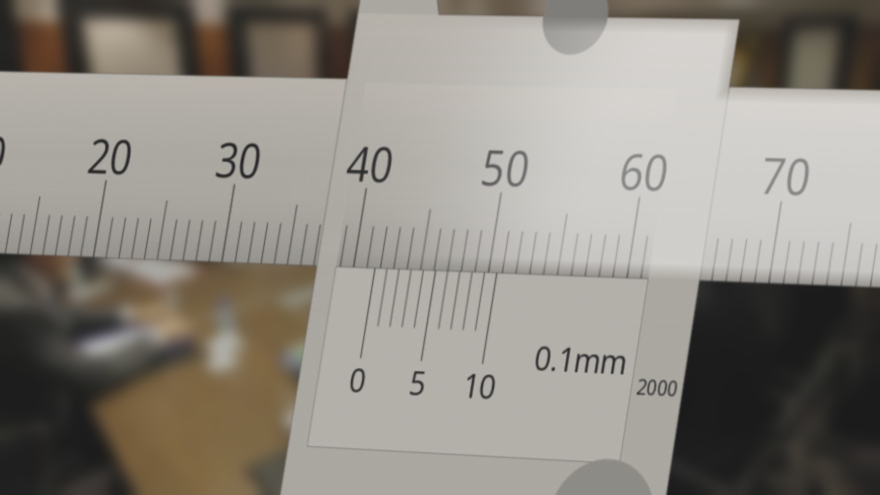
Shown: value=41.6 unit=mm
